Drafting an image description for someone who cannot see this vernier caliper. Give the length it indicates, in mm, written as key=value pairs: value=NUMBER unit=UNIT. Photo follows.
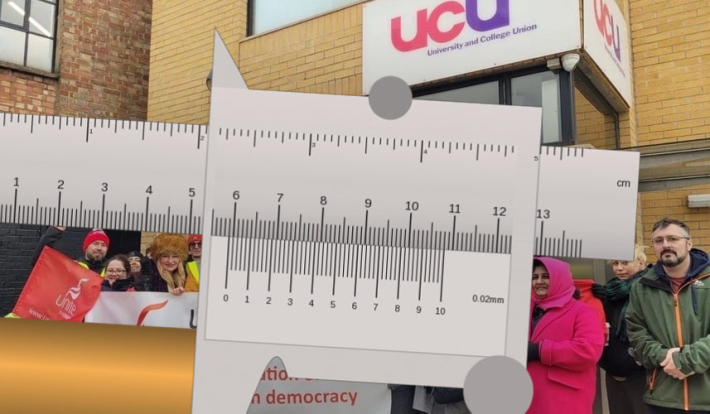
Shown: value=59.0 unit=mm
